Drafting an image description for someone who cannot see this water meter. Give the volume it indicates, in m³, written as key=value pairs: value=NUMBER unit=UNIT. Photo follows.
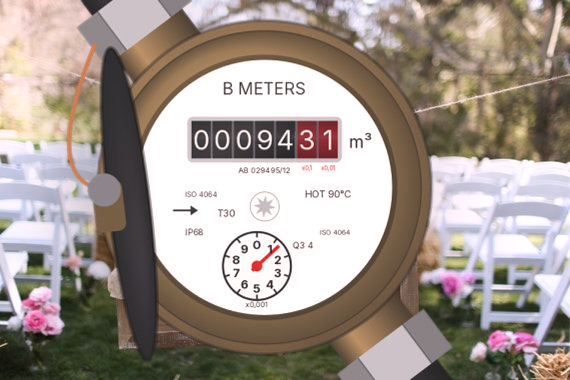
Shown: value=94.311 unit=m³
